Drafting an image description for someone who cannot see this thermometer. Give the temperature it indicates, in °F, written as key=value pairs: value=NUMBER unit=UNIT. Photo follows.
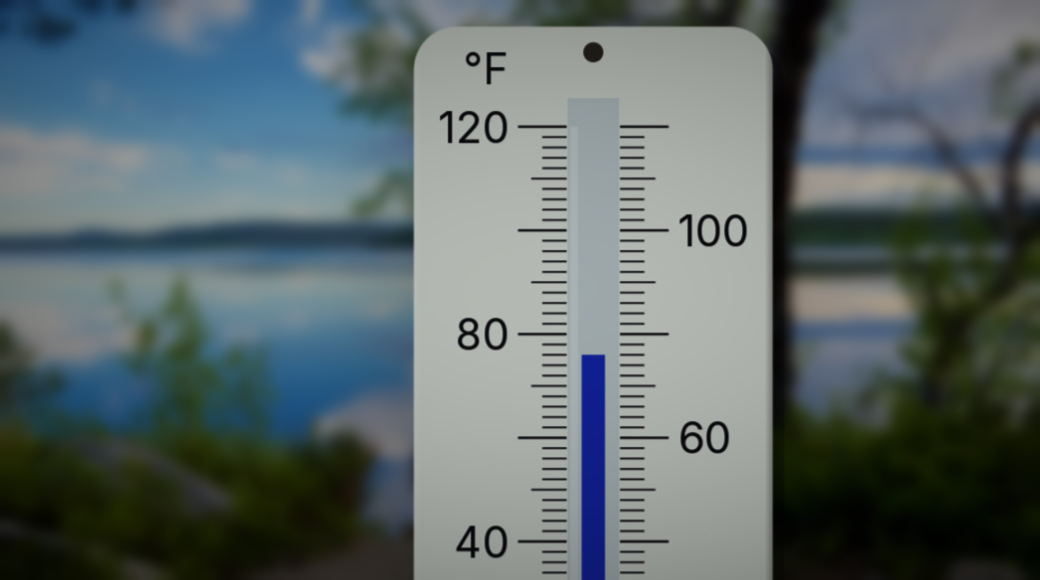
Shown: value=76 unit=°F
